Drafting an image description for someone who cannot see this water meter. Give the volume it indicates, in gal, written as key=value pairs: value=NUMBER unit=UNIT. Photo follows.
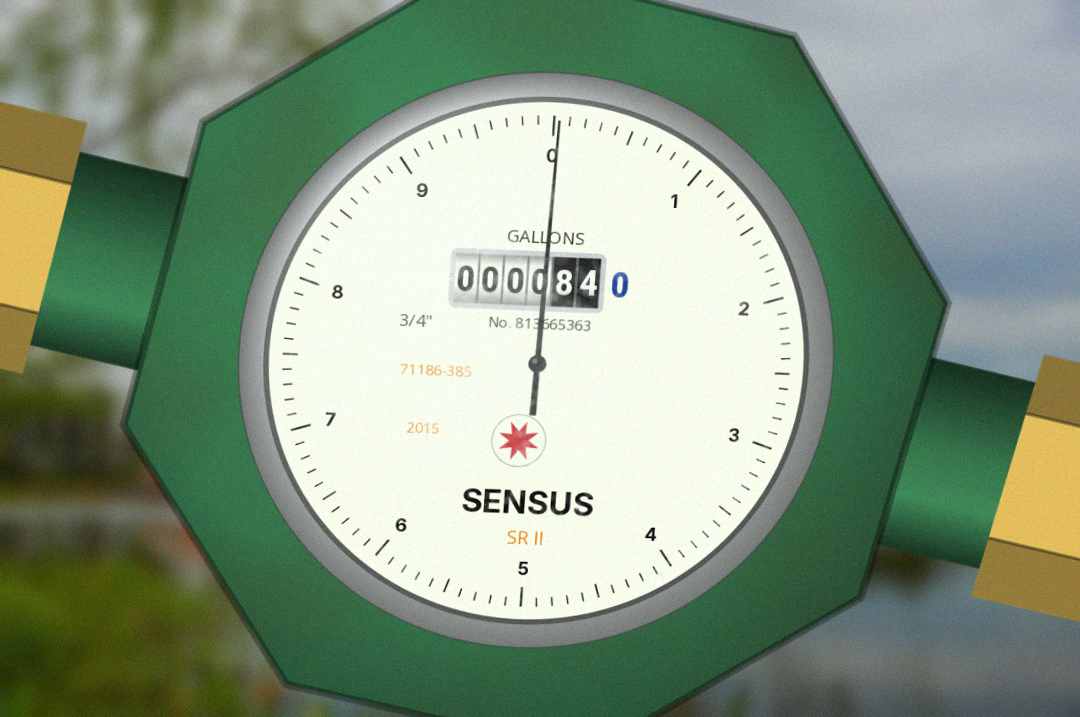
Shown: value=840.0 unit=gal
